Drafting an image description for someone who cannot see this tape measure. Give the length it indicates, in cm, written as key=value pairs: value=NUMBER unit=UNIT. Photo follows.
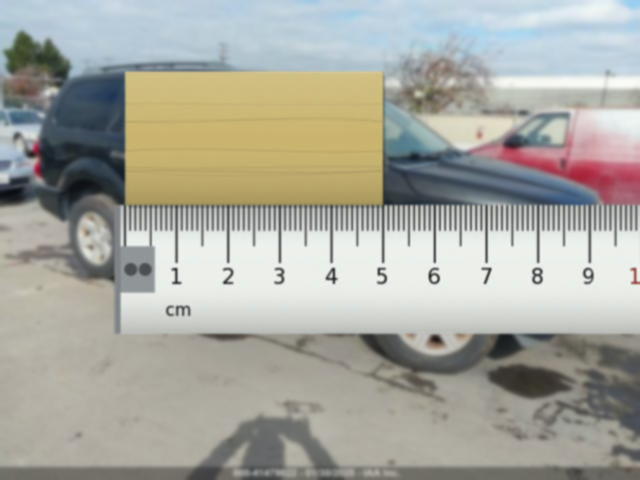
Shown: value=5 unit=cm
